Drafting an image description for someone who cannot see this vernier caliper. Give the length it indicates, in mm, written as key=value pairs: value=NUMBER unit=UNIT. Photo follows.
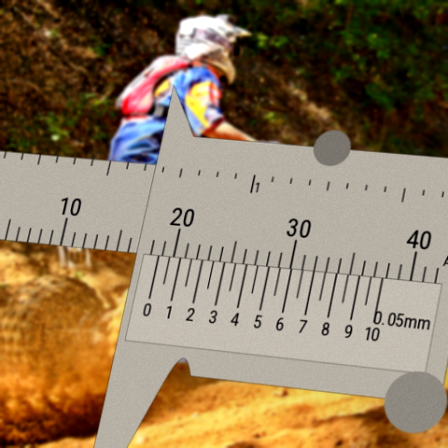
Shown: value=18.7 unit=mm
